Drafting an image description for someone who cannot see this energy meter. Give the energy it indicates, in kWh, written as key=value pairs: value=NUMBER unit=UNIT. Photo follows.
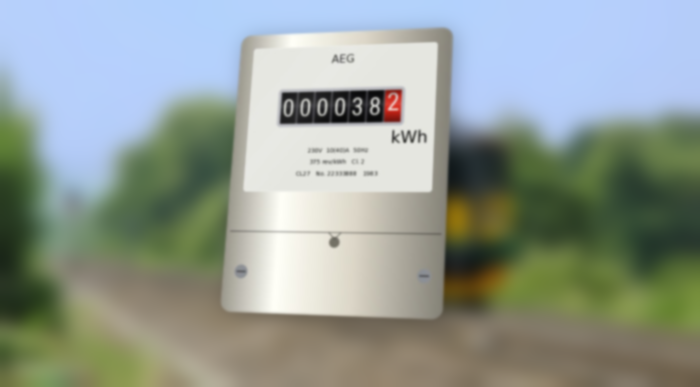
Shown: value=38.2 unit=kWh
